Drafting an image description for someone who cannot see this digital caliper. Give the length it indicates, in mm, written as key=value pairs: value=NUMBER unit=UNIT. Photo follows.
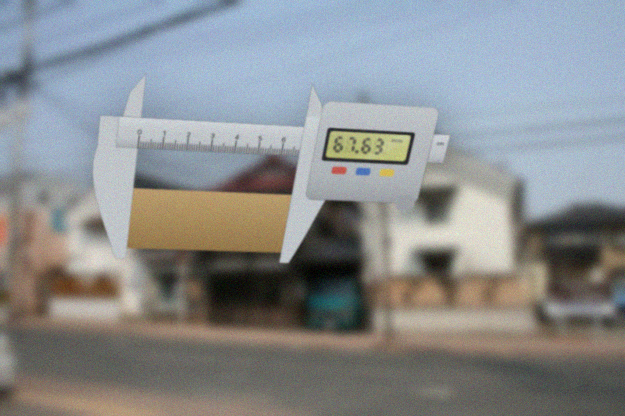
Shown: value=67.63 unit=mm
